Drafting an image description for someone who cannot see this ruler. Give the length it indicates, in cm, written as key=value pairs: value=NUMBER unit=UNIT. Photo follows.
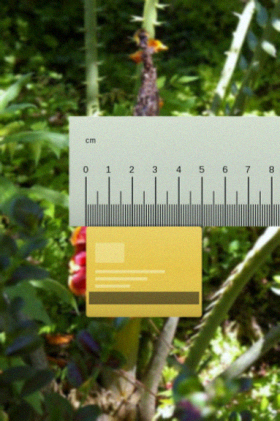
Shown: value=5 unit=cm
